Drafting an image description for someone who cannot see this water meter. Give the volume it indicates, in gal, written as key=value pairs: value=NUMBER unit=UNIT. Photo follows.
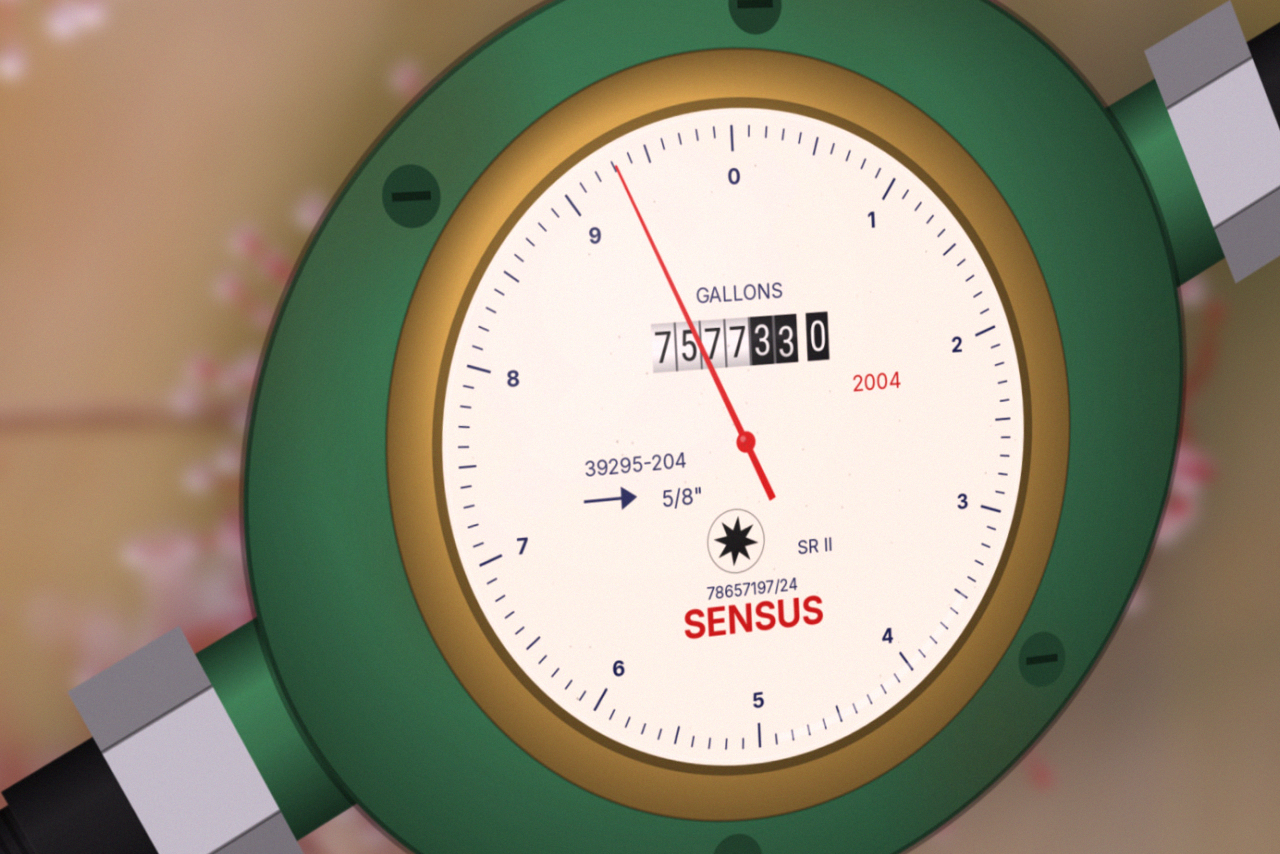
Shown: value=7577329.3 unit=gal
